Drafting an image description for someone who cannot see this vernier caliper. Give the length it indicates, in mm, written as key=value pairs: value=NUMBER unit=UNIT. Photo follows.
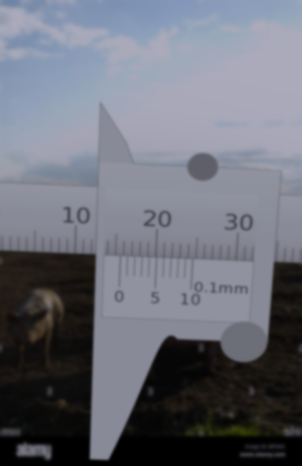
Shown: value=15.6 unit=mm
